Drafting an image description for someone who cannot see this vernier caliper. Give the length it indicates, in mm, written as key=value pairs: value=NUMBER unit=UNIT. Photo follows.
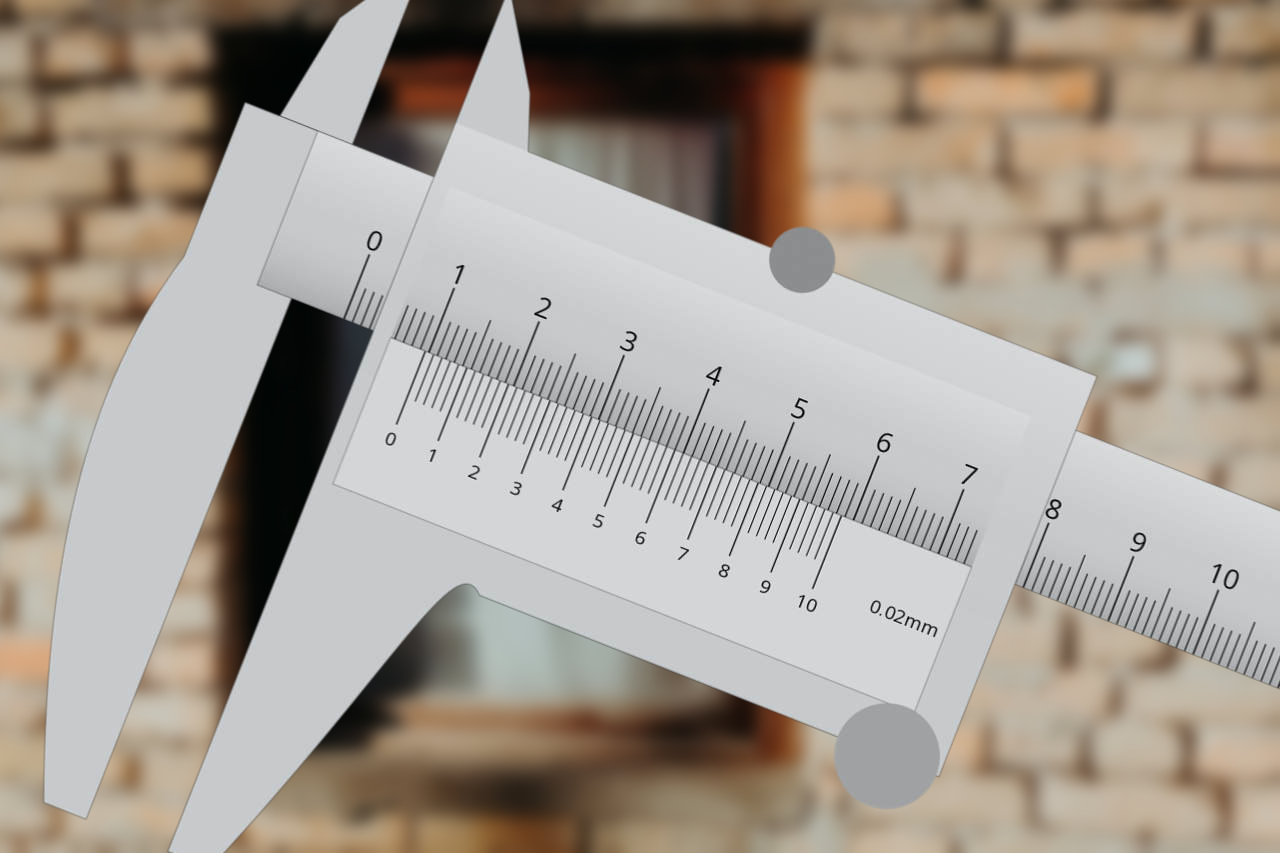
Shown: value=9.6 unit=mm
